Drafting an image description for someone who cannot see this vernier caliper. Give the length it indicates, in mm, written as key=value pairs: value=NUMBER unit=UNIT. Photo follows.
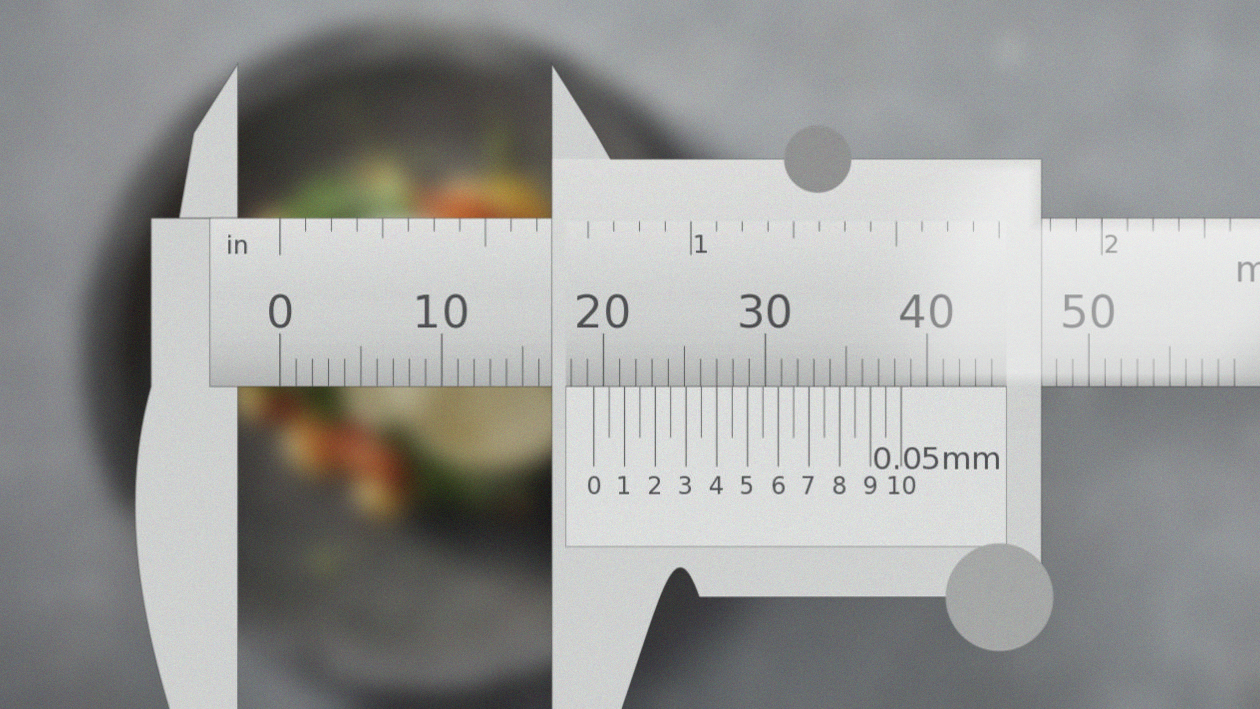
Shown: value=19.4 unit=mm
